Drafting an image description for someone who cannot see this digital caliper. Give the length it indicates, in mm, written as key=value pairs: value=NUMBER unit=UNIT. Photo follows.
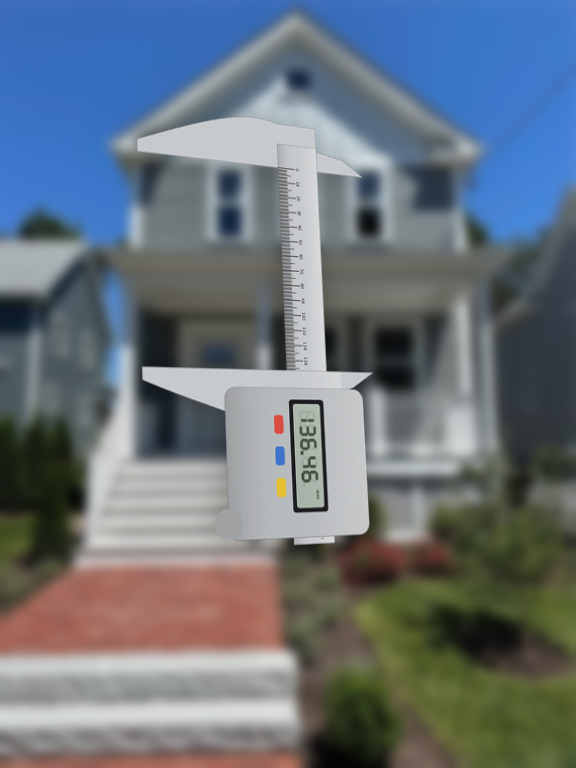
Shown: value=136.46 unit=mm
